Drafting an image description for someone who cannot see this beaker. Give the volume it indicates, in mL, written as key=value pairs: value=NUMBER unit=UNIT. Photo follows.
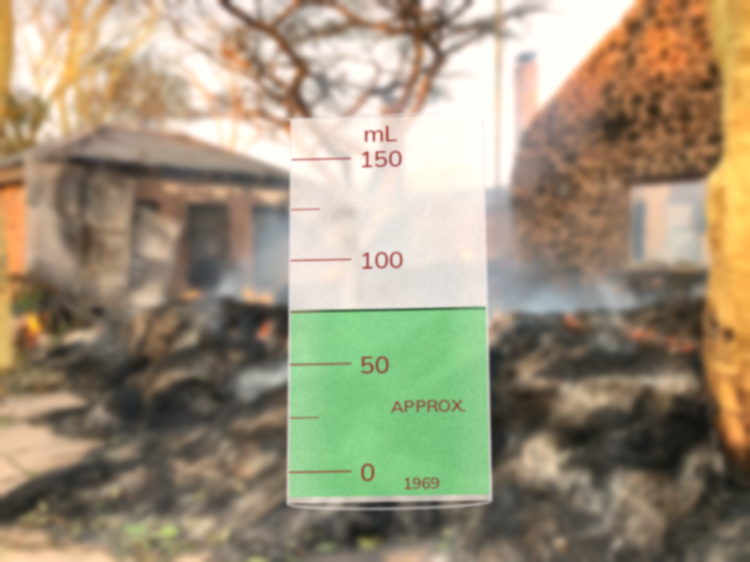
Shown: value=75 unit=mL
